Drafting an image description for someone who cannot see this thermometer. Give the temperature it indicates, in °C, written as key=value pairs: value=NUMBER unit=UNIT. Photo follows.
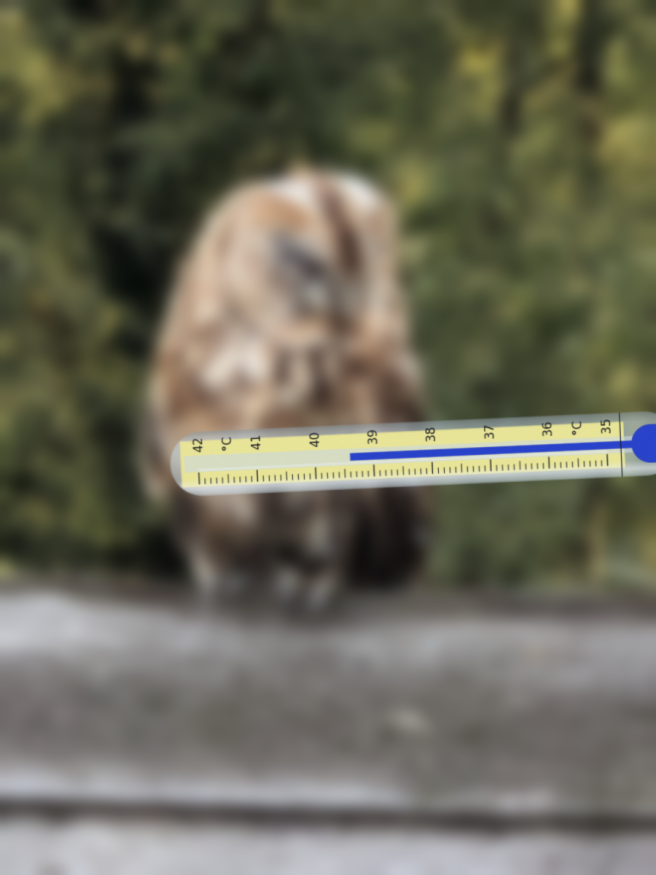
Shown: value=39.4 unit=°C
